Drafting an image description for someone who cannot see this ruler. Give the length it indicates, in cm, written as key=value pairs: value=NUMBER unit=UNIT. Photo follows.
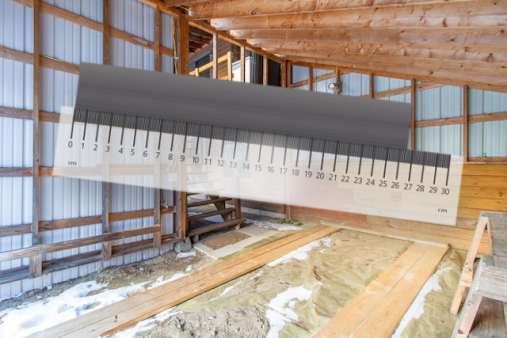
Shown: value=26.5 unit=cm
